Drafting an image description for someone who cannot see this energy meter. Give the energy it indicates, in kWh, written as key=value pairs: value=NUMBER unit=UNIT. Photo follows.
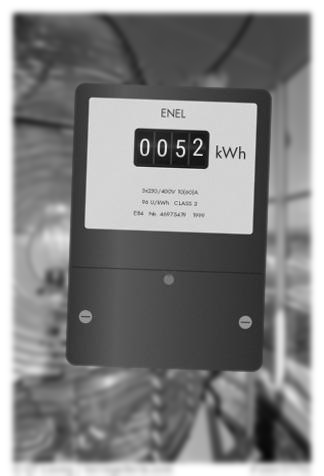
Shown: value=52 unit=kWh
